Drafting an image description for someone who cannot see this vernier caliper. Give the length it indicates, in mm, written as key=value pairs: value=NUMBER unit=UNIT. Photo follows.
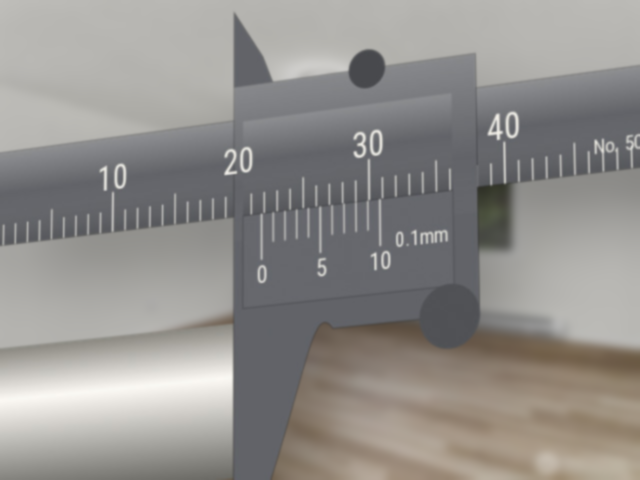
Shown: value=21.8 unit=mm
